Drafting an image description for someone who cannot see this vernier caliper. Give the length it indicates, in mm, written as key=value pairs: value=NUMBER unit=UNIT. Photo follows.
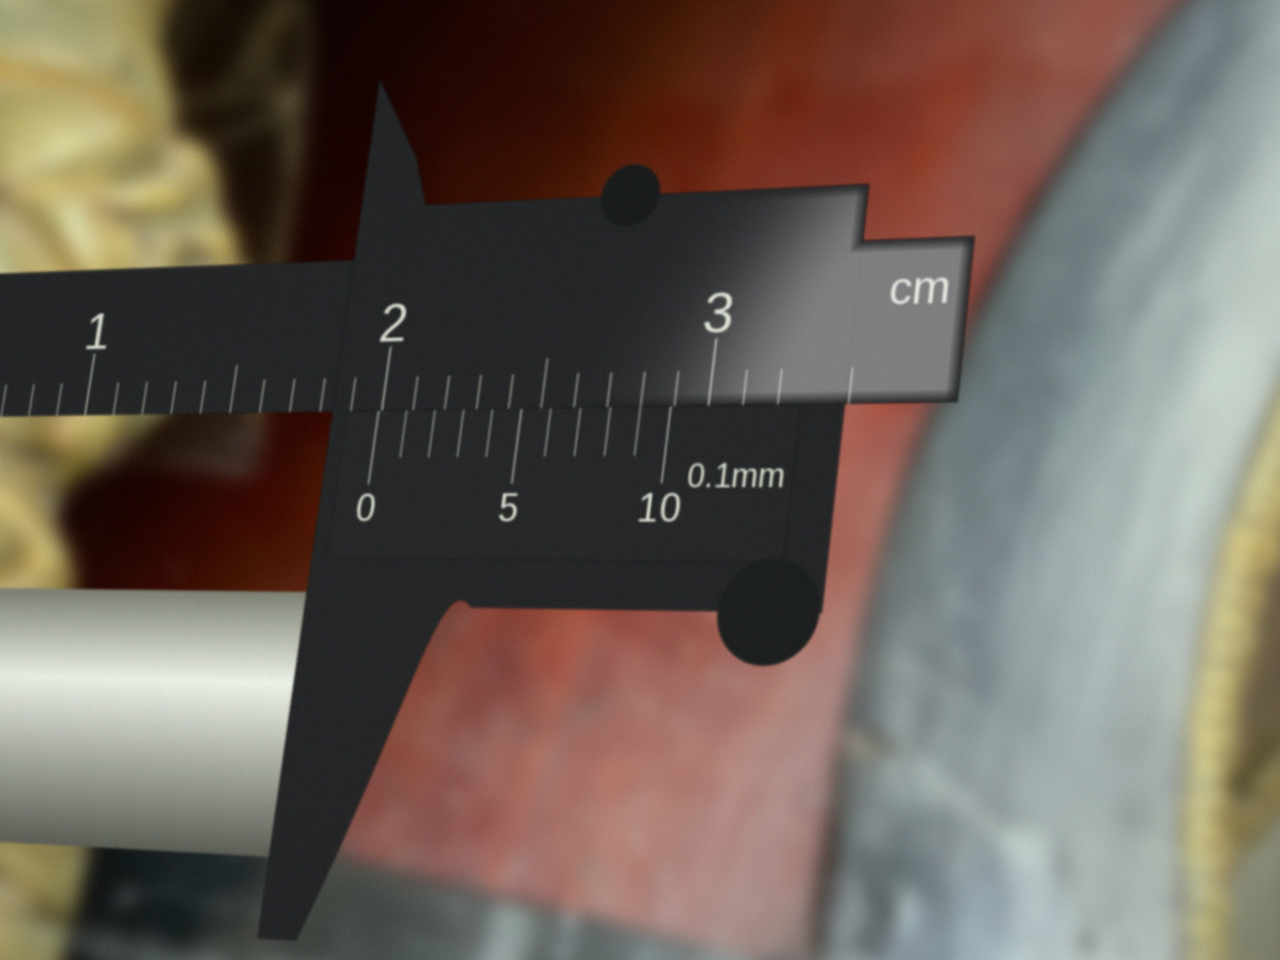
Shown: value=19.9 unit=mm
